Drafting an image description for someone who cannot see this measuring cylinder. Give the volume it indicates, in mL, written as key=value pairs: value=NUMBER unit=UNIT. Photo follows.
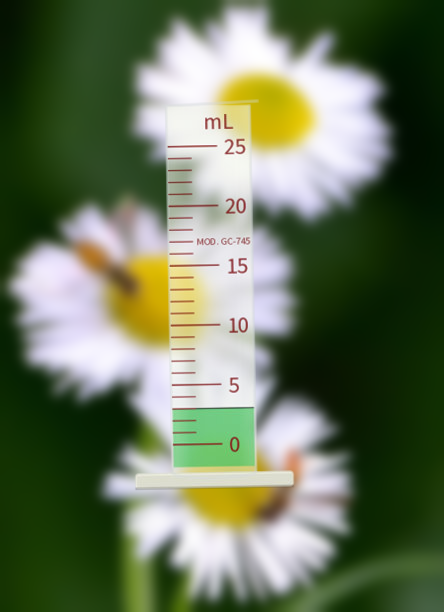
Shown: value=3 unit=mL
